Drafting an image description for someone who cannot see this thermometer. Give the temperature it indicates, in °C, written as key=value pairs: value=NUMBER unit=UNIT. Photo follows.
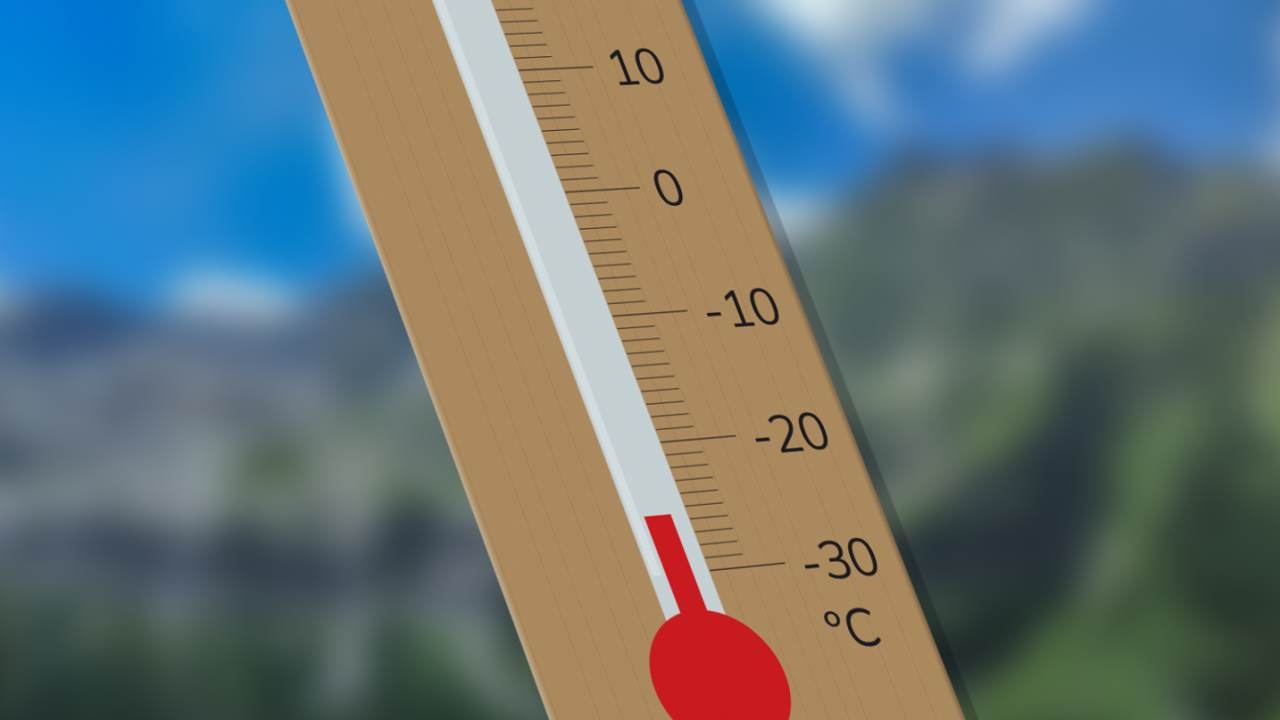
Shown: value=-25.5 unit=°C
